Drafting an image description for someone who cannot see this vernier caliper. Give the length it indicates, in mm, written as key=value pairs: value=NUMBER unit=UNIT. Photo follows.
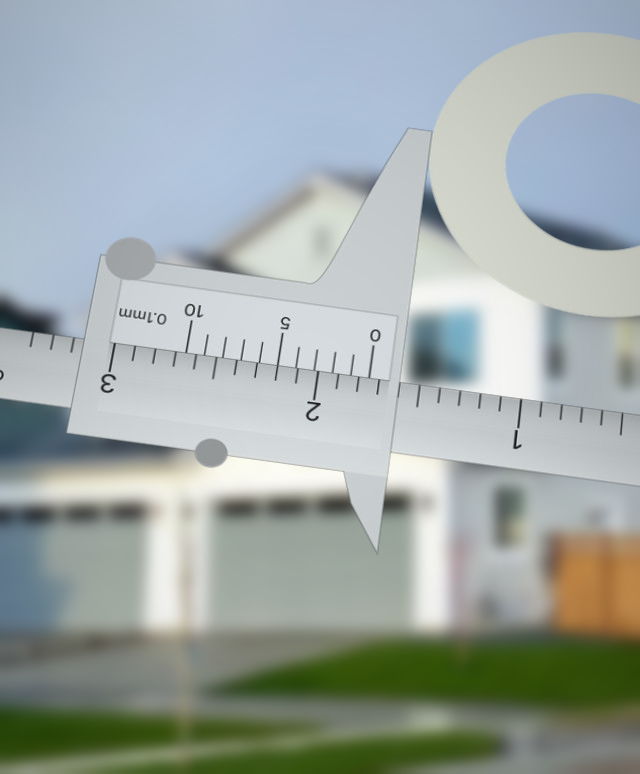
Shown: value=17.5 unit=mm
